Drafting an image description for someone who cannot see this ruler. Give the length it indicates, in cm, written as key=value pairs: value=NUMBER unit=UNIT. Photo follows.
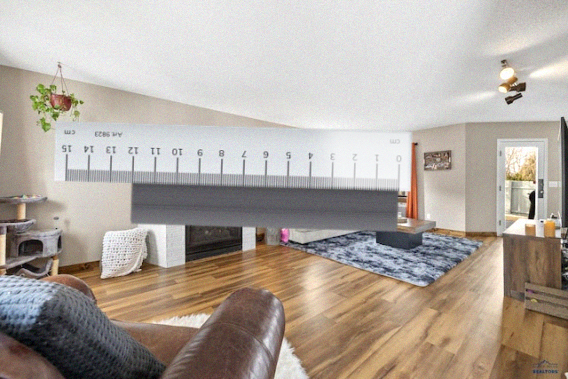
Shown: value=12 unit=cm
